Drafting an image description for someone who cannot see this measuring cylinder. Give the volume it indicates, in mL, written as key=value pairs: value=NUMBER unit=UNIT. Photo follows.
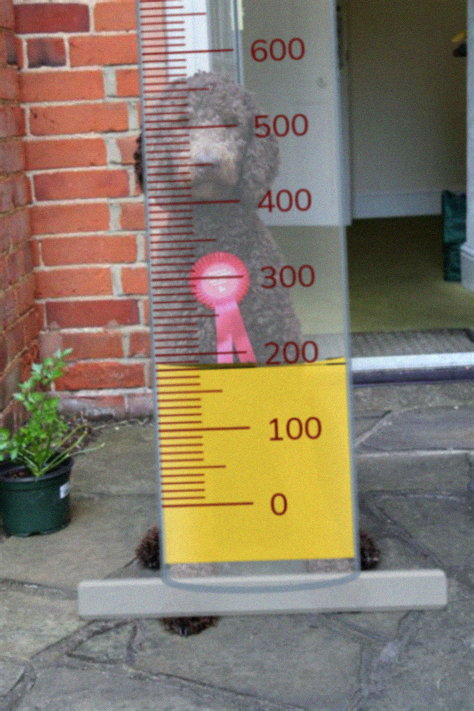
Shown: value=180 unit=mL
